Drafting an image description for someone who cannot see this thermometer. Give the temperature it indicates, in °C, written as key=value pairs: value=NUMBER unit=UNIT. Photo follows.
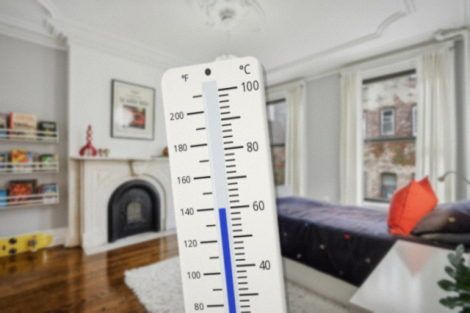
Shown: value=60 unit=°C
